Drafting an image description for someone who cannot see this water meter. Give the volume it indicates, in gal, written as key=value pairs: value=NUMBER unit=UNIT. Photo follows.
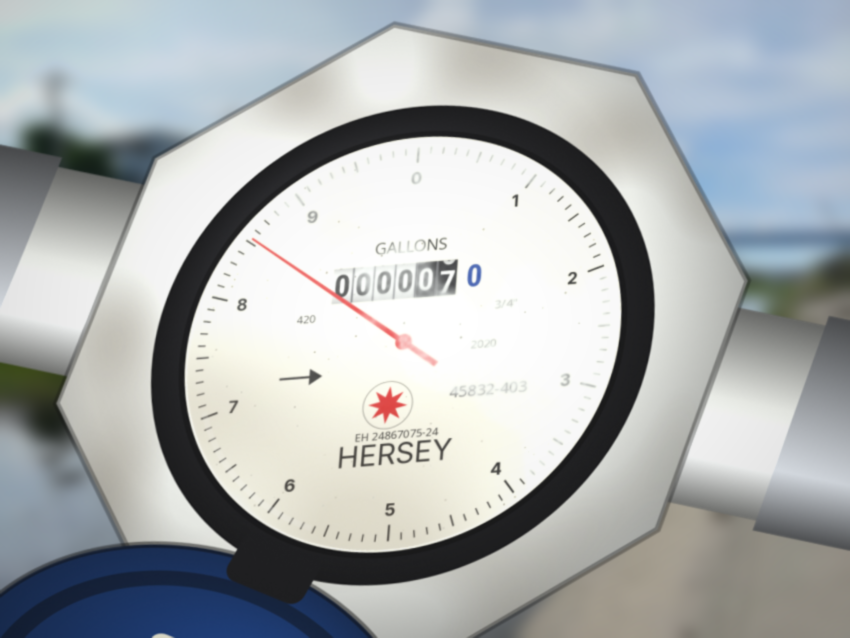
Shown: value=68.5 unit=gal
